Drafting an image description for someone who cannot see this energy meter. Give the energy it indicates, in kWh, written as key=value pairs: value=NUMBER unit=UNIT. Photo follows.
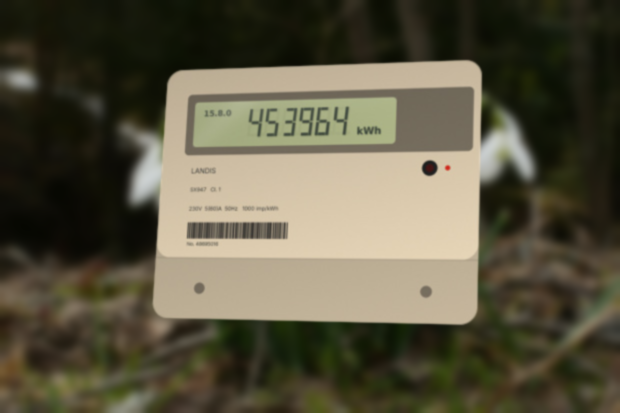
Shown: value=453964 unit=kWh
